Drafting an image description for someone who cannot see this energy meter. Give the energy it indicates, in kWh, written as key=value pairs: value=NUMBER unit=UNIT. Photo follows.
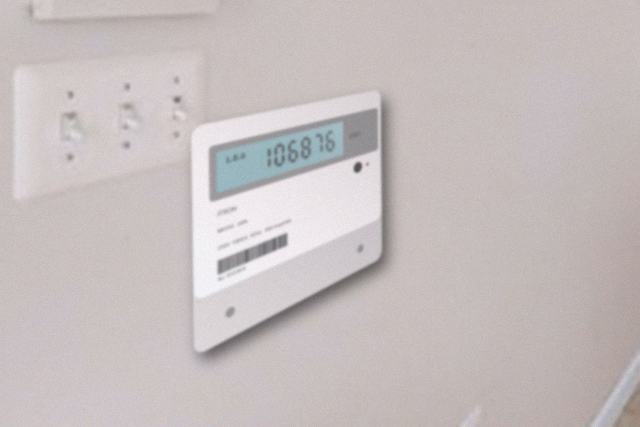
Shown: value=106876 unit=kWh
